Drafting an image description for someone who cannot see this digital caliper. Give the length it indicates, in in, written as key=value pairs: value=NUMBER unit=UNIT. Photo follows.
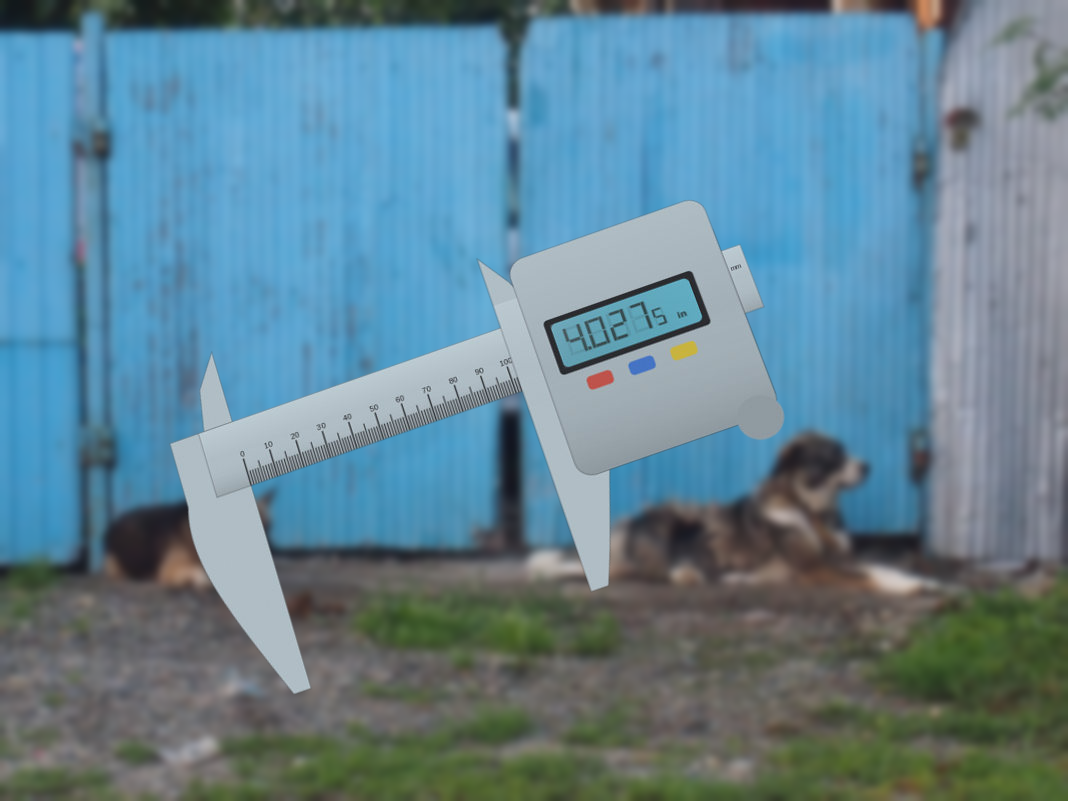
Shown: value=4.0275 unit=in
